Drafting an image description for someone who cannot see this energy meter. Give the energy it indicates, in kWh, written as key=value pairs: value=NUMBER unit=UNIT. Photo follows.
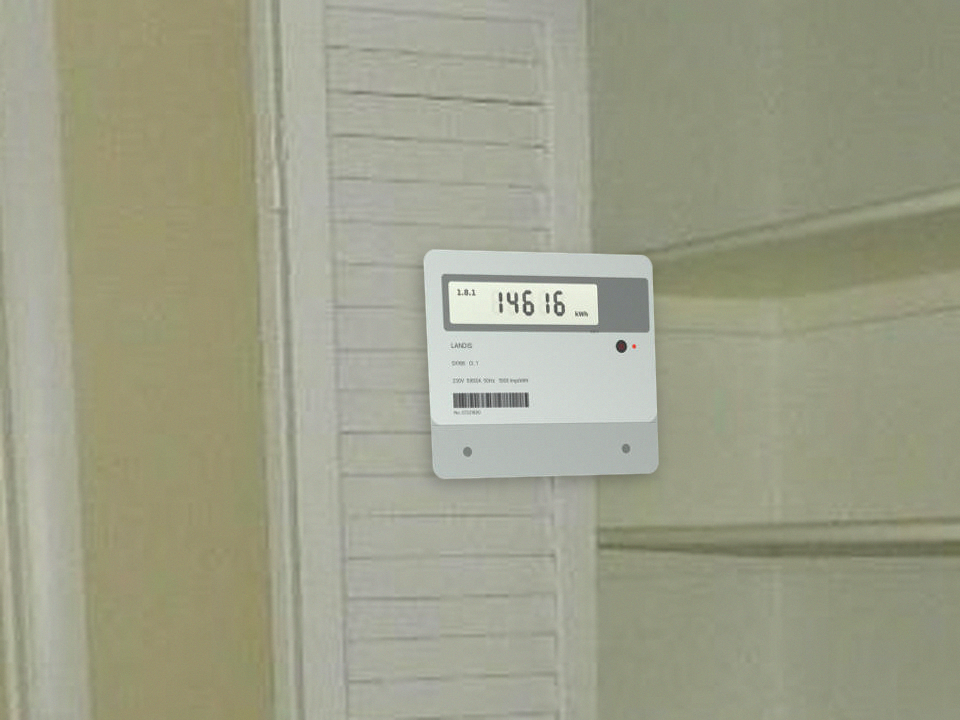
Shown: value=14616 unit=kWh
